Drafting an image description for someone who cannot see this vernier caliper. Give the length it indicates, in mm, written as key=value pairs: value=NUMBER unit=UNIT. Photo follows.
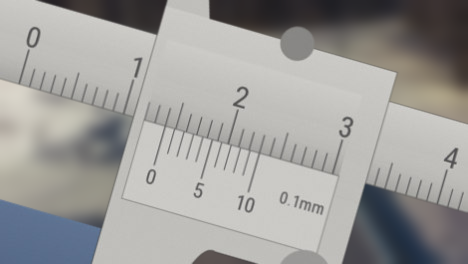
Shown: value=14.0 unit=mm
